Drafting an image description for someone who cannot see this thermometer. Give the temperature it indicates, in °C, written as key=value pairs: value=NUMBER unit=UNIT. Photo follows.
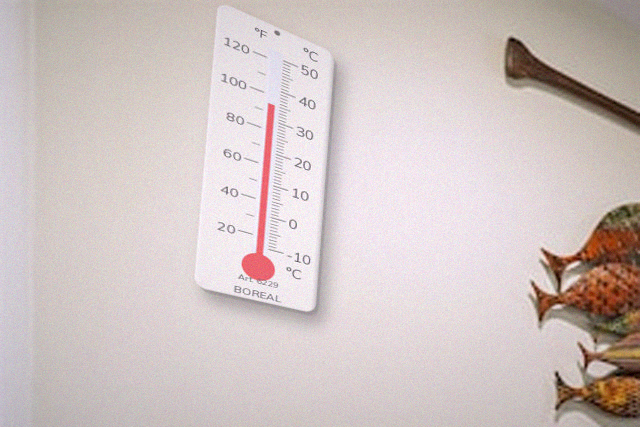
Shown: value=35 unit=°C
